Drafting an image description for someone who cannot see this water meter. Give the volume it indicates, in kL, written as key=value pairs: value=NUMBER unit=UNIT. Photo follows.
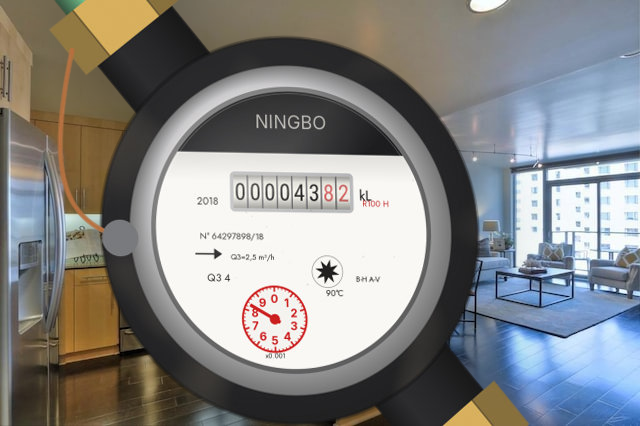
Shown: value=43.828 unit=kL
